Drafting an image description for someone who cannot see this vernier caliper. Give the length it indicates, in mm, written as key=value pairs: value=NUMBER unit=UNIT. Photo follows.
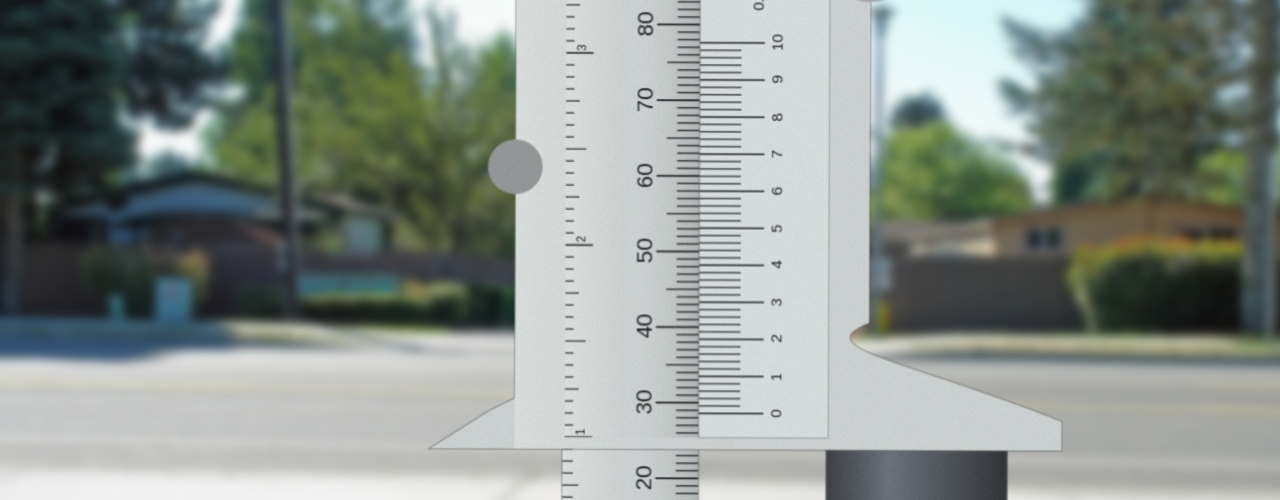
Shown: value=28.6 unit=mm
